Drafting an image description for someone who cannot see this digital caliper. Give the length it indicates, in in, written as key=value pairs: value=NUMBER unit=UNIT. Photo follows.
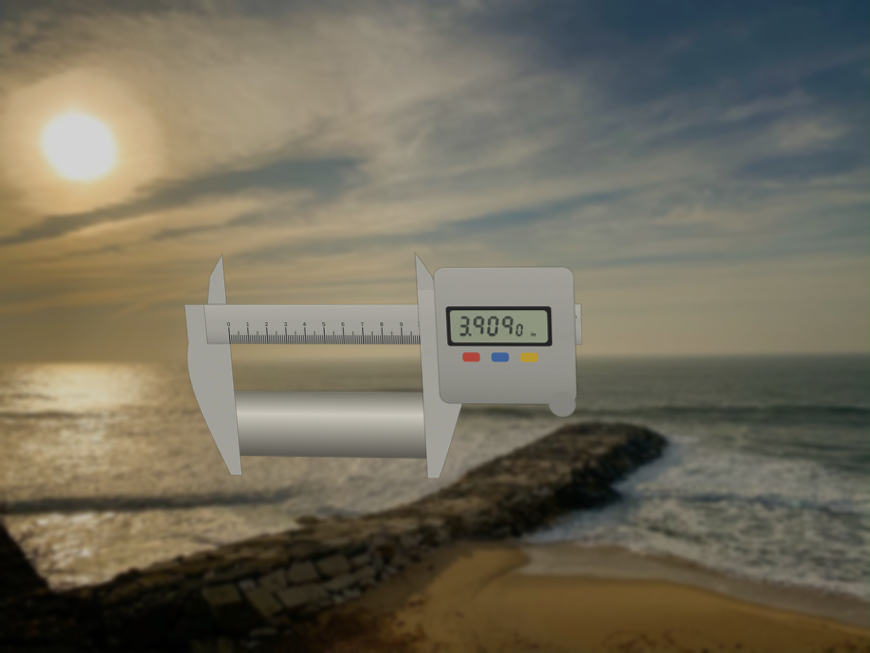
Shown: value=3.9090 unit=in
